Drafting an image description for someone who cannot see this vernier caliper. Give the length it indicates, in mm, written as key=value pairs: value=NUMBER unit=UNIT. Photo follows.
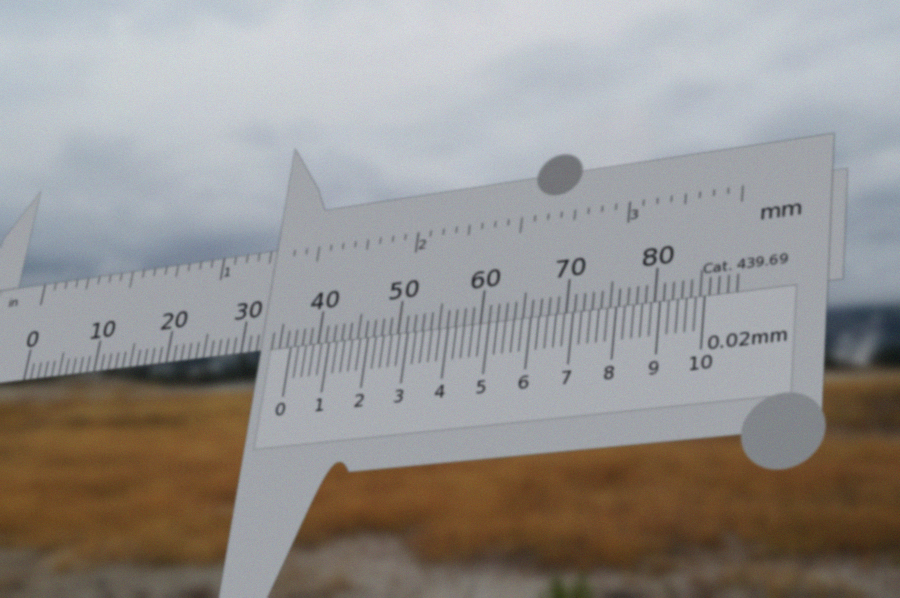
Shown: value=36.5 unit=mm
